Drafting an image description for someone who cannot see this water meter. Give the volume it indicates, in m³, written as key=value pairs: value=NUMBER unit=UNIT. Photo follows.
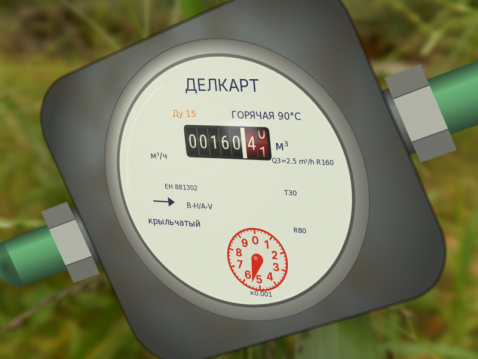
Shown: value=160.405 unit=m³
